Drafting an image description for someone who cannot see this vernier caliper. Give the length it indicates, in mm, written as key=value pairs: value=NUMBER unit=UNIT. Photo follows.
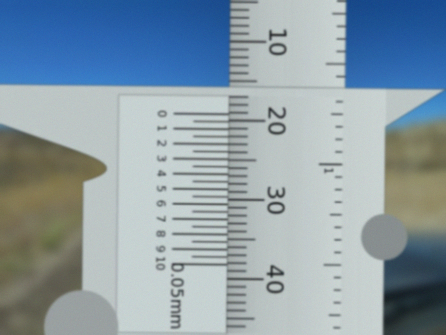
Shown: value=19.2 unit=mm
